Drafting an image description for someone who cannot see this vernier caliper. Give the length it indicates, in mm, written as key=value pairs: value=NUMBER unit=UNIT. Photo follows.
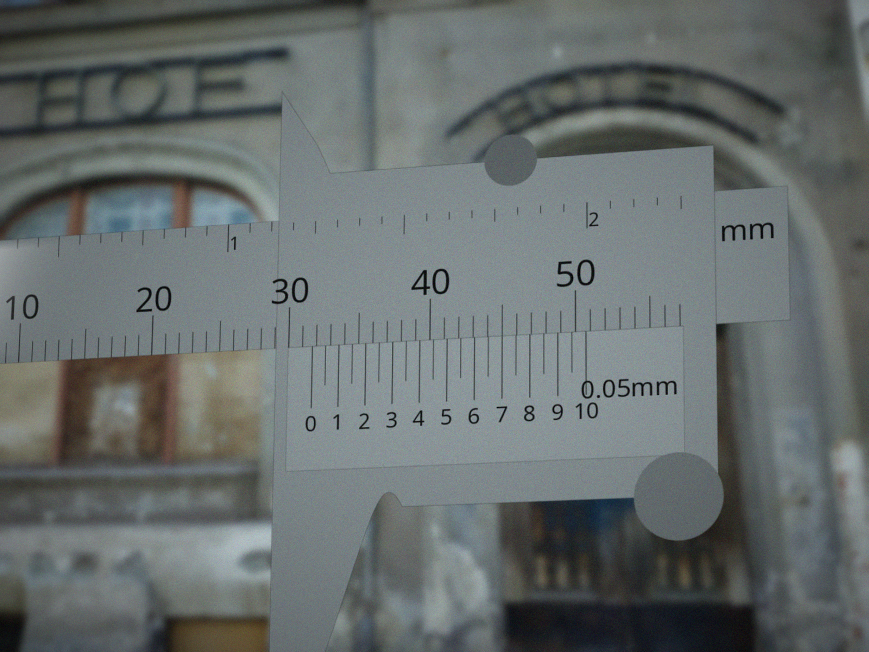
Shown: value=31.7 unit=mm
